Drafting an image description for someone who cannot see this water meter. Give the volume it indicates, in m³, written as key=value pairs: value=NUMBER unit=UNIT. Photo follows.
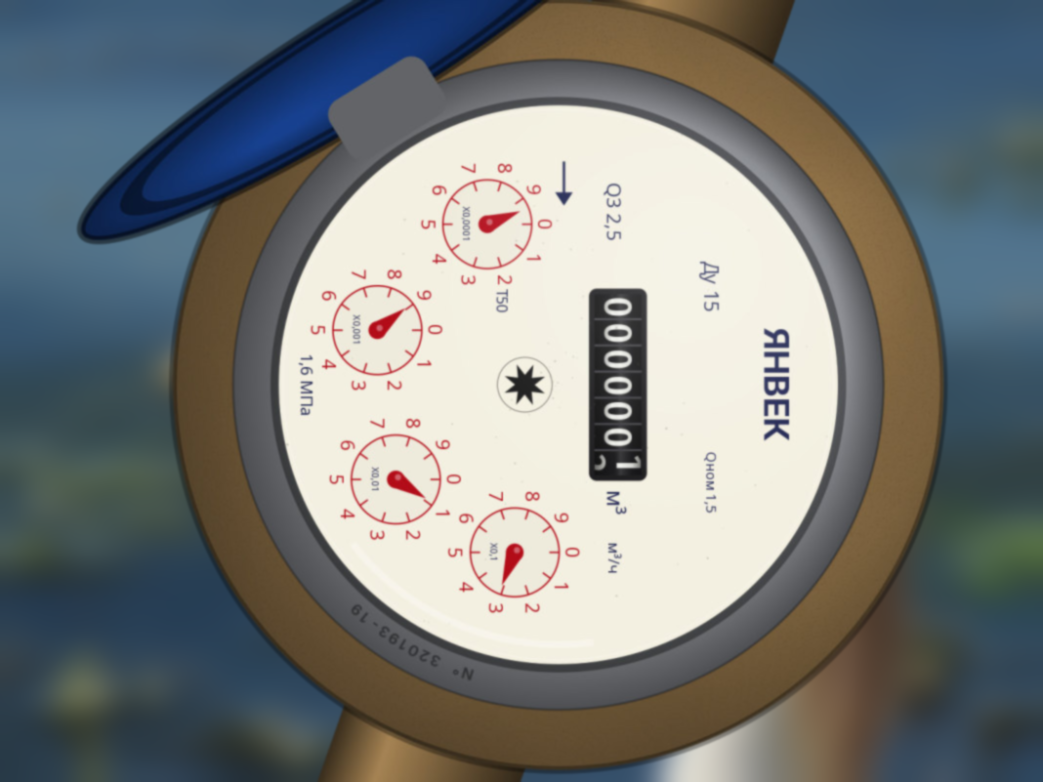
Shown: value=1.3089 unit=m³
